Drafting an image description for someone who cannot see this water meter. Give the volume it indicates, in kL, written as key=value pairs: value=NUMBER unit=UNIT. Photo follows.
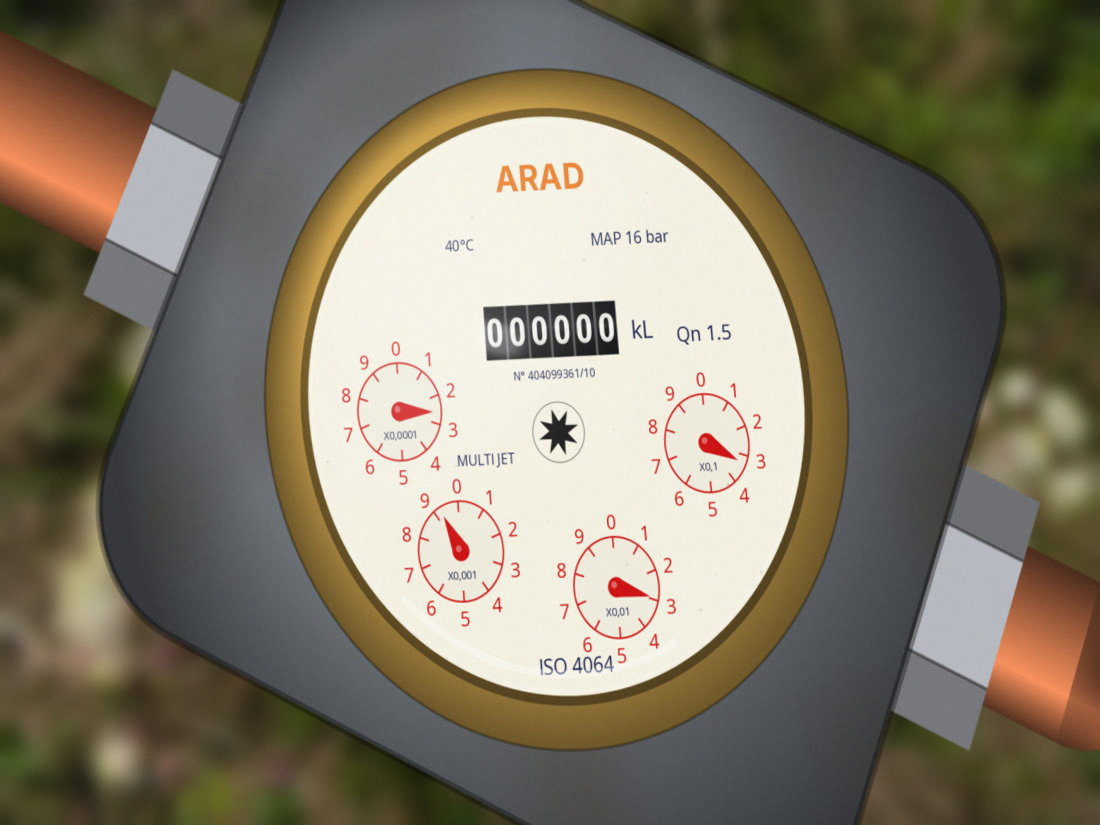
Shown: value=0.3292 unit=kL
